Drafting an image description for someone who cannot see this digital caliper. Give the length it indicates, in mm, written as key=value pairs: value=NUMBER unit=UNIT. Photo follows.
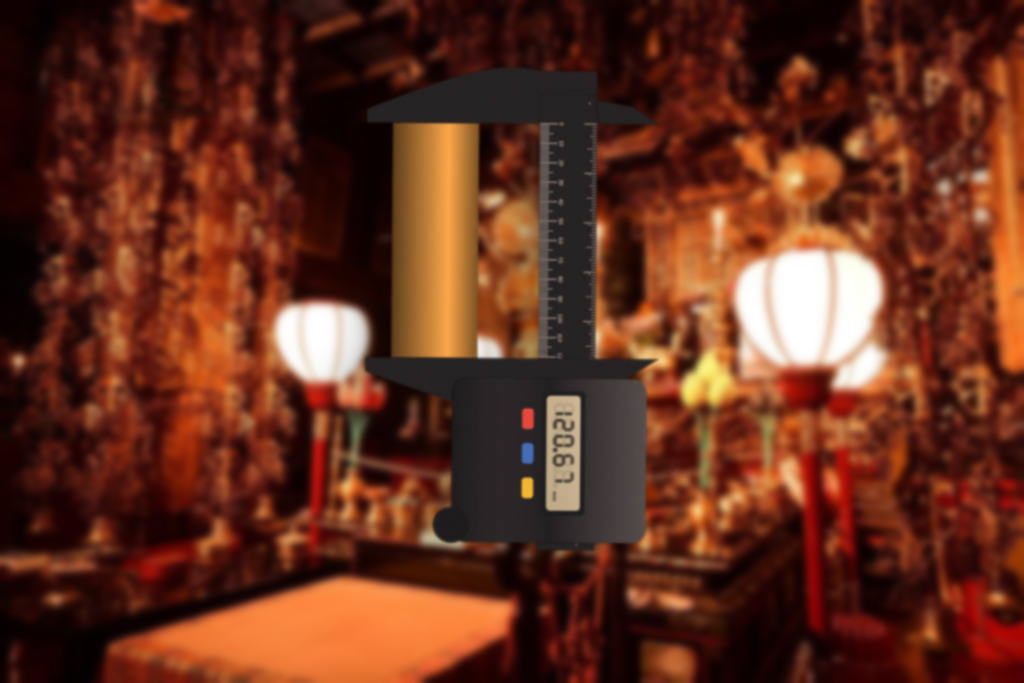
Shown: value=120.67 unit=mm
